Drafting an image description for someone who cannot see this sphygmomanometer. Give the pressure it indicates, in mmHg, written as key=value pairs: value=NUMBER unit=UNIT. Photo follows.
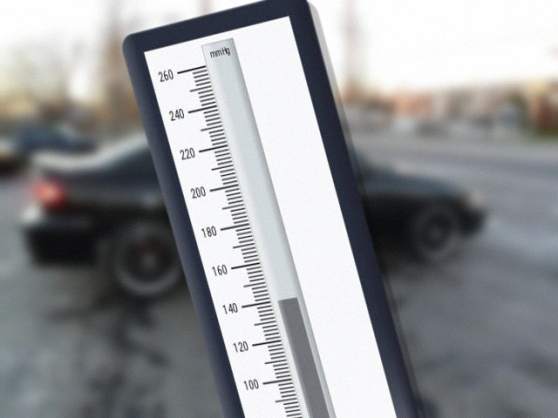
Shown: value=140 unit=mmHg
